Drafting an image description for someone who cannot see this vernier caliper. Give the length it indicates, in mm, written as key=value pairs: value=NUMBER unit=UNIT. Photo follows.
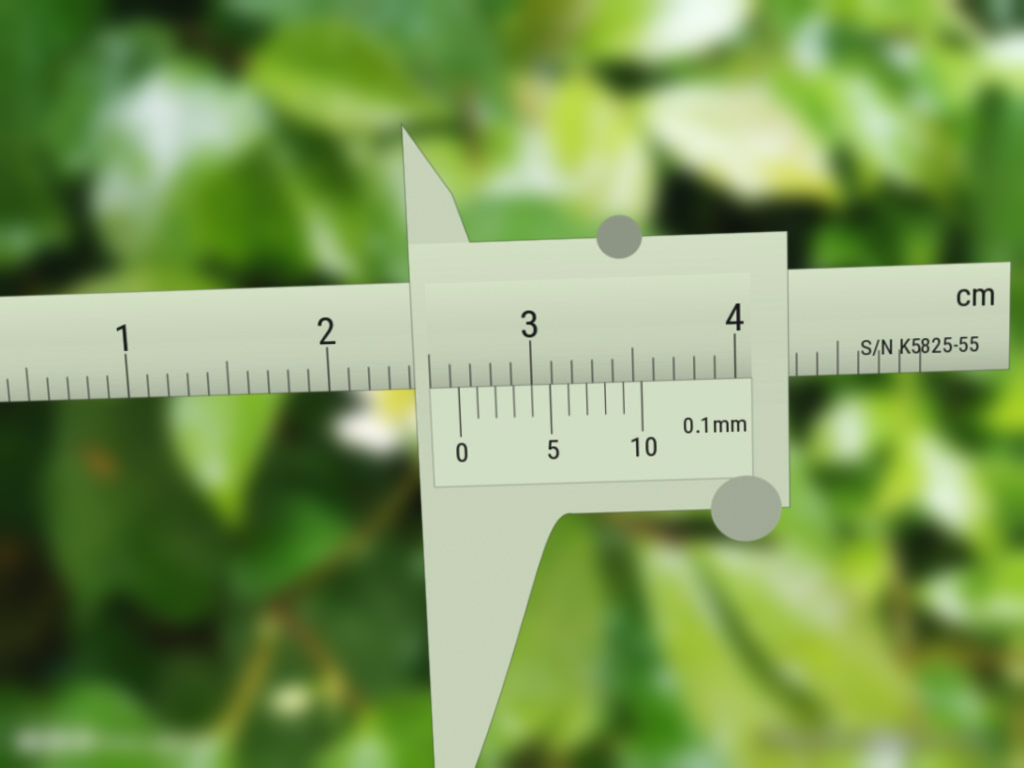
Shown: value=26.4 unit=mm
